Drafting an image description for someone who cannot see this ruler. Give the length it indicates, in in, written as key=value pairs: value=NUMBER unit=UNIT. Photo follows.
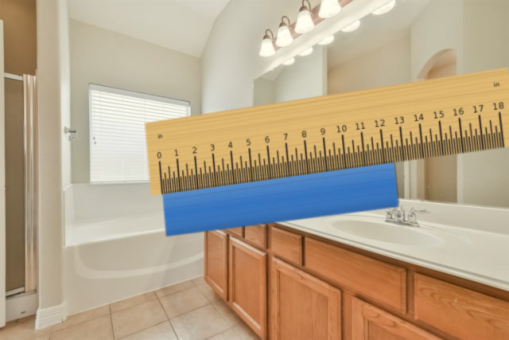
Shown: value=12.5 unit=in
